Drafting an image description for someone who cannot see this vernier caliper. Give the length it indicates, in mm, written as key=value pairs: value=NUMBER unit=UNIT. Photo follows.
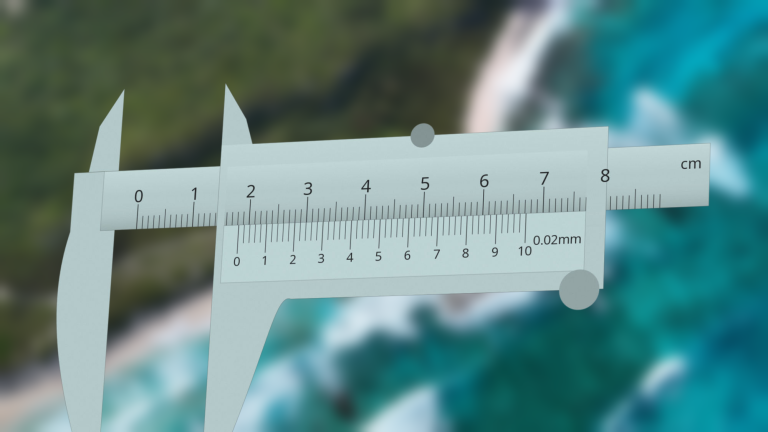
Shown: value=18.2 unit=mm
